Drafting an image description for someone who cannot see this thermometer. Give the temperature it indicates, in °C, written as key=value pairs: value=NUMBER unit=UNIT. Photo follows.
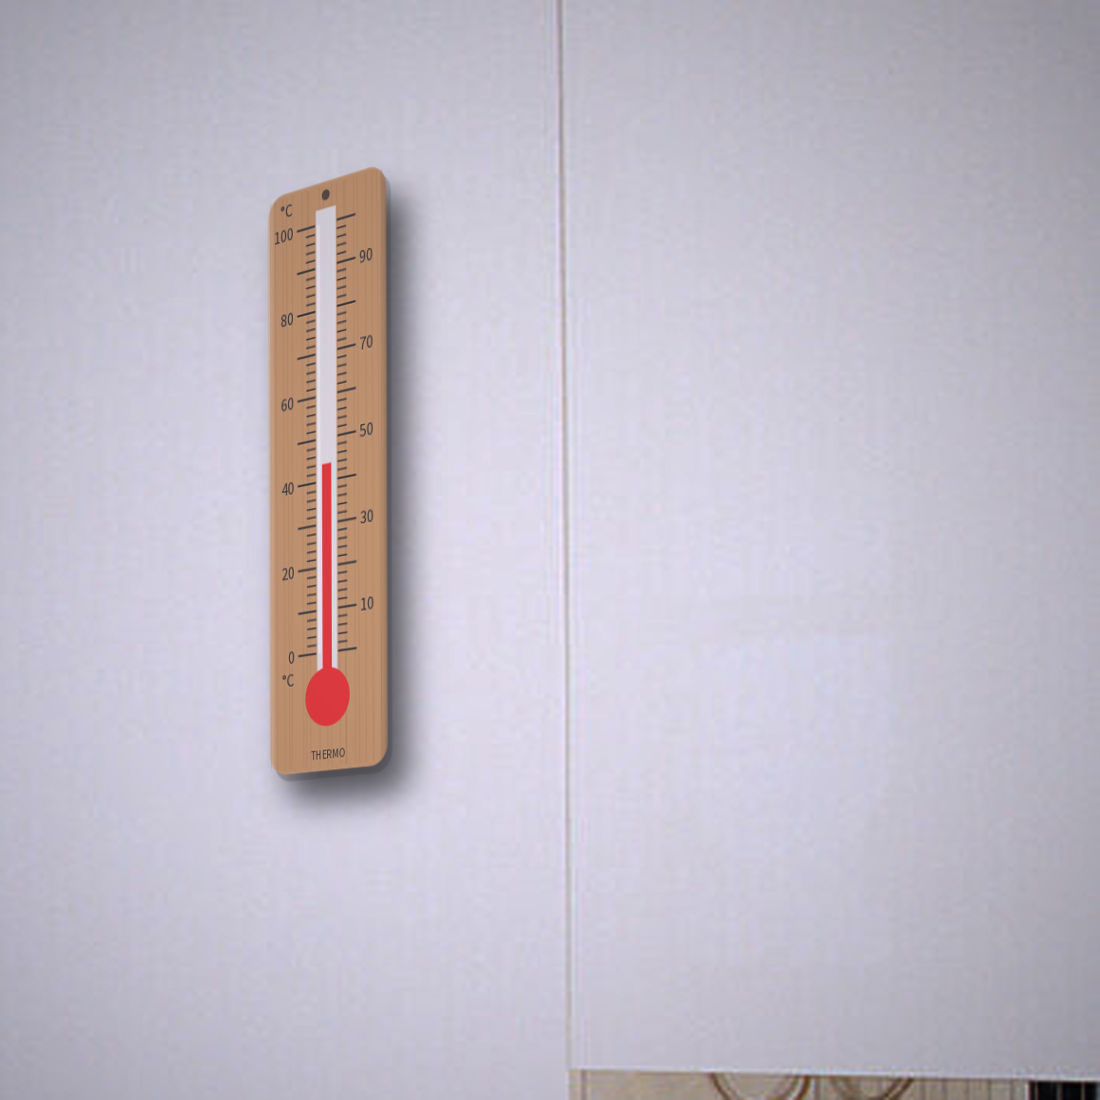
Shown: value=44 unit=°C
